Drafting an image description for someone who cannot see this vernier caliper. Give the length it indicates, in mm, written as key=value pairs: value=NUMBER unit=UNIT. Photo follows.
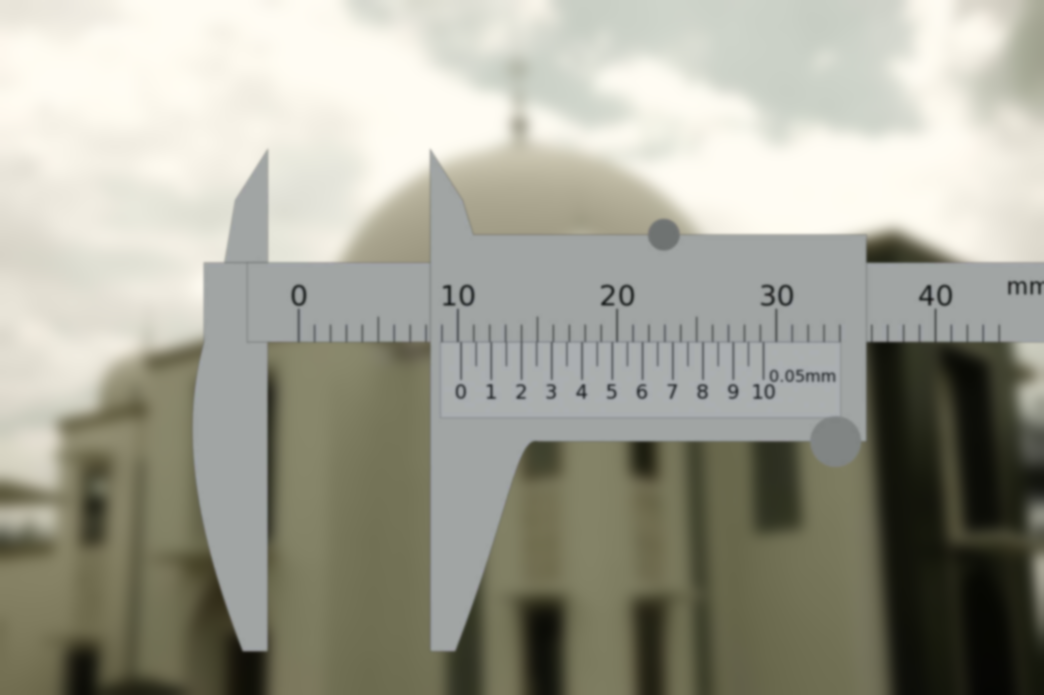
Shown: value=10.2 unit=mm
